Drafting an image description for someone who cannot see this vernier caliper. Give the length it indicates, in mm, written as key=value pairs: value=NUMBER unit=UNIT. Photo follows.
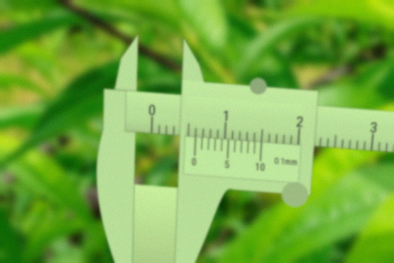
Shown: value=6.0 unit=mm
